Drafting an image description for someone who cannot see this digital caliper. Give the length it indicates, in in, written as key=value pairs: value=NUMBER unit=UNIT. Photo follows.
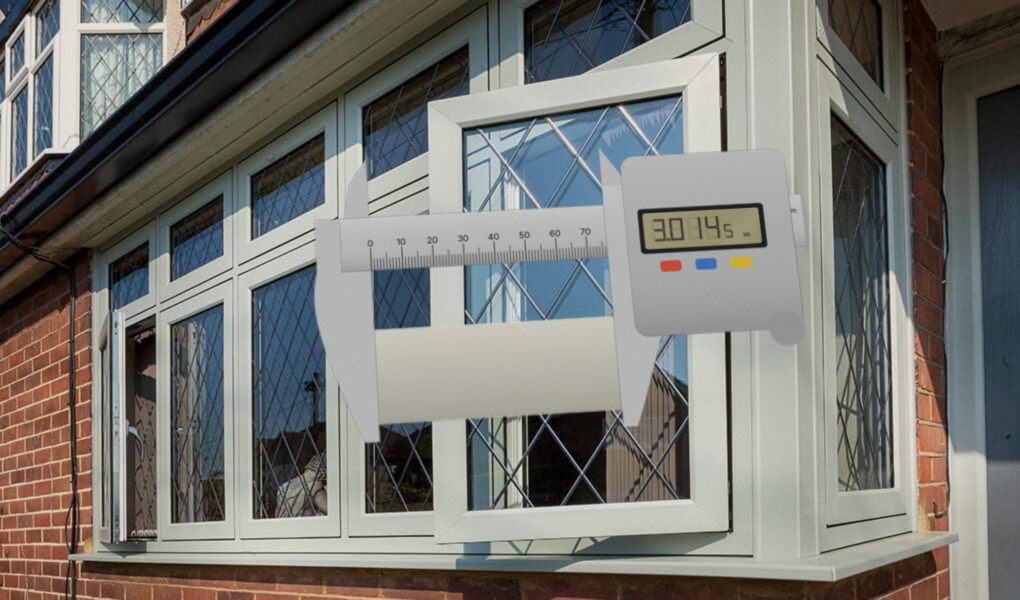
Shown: value=3.0145 unit=in
